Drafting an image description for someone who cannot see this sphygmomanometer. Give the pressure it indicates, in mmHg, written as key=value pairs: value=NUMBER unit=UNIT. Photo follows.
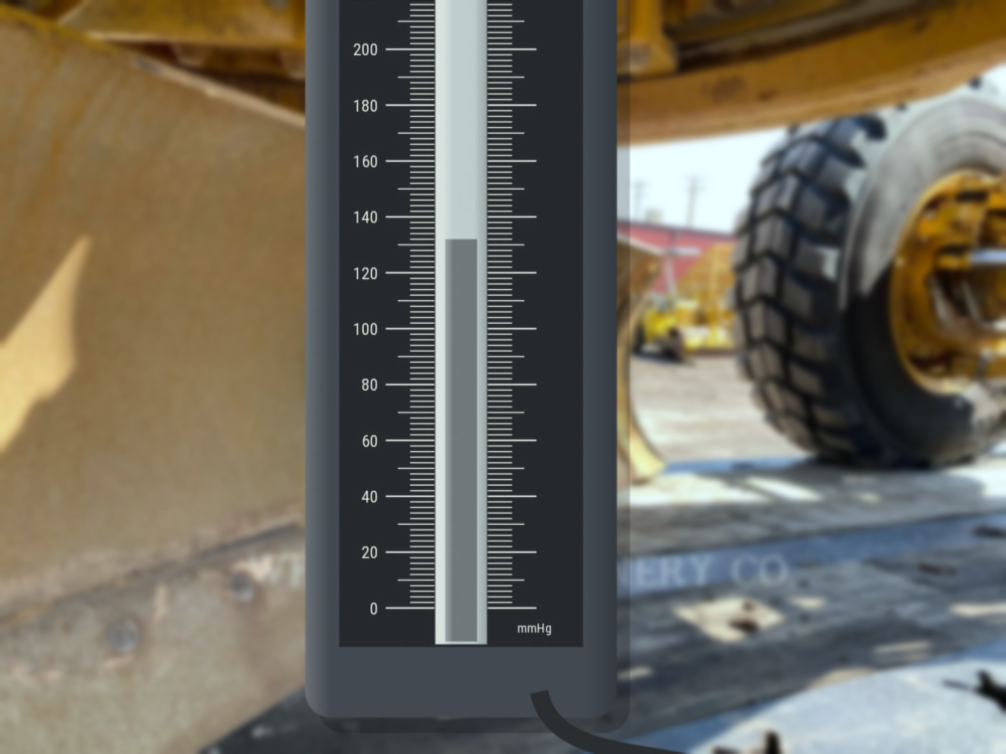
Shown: value=132 unit=mmHg
